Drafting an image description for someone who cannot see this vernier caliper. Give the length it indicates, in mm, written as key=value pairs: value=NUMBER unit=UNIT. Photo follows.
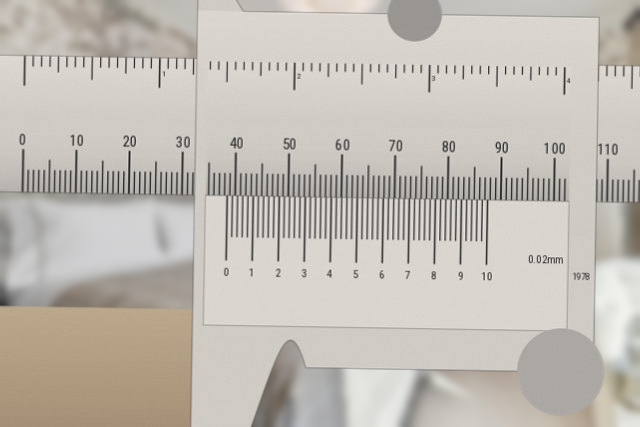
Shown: value=38.5 unit=mm
